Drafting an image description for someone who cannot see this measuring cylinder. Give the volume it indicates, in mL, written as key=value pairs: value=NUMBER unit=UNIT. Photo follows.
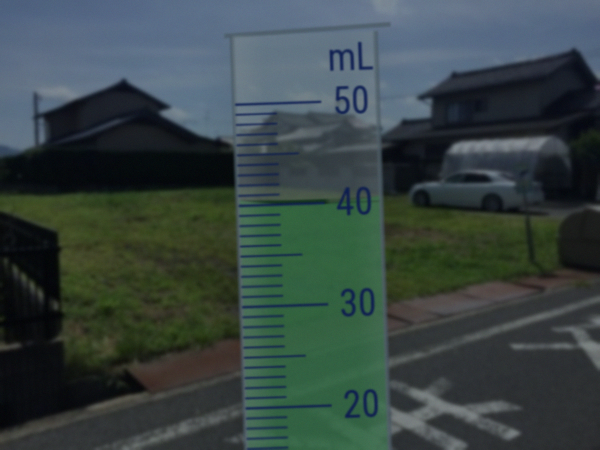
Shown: value=40 unit=mL
